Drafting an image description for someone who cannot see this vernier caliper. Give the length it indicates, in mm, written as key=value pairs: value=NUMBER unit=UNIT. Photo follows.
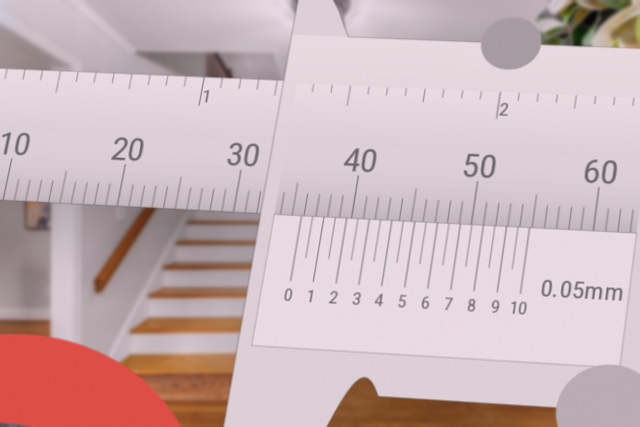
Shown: value=35.8 unit=mm
